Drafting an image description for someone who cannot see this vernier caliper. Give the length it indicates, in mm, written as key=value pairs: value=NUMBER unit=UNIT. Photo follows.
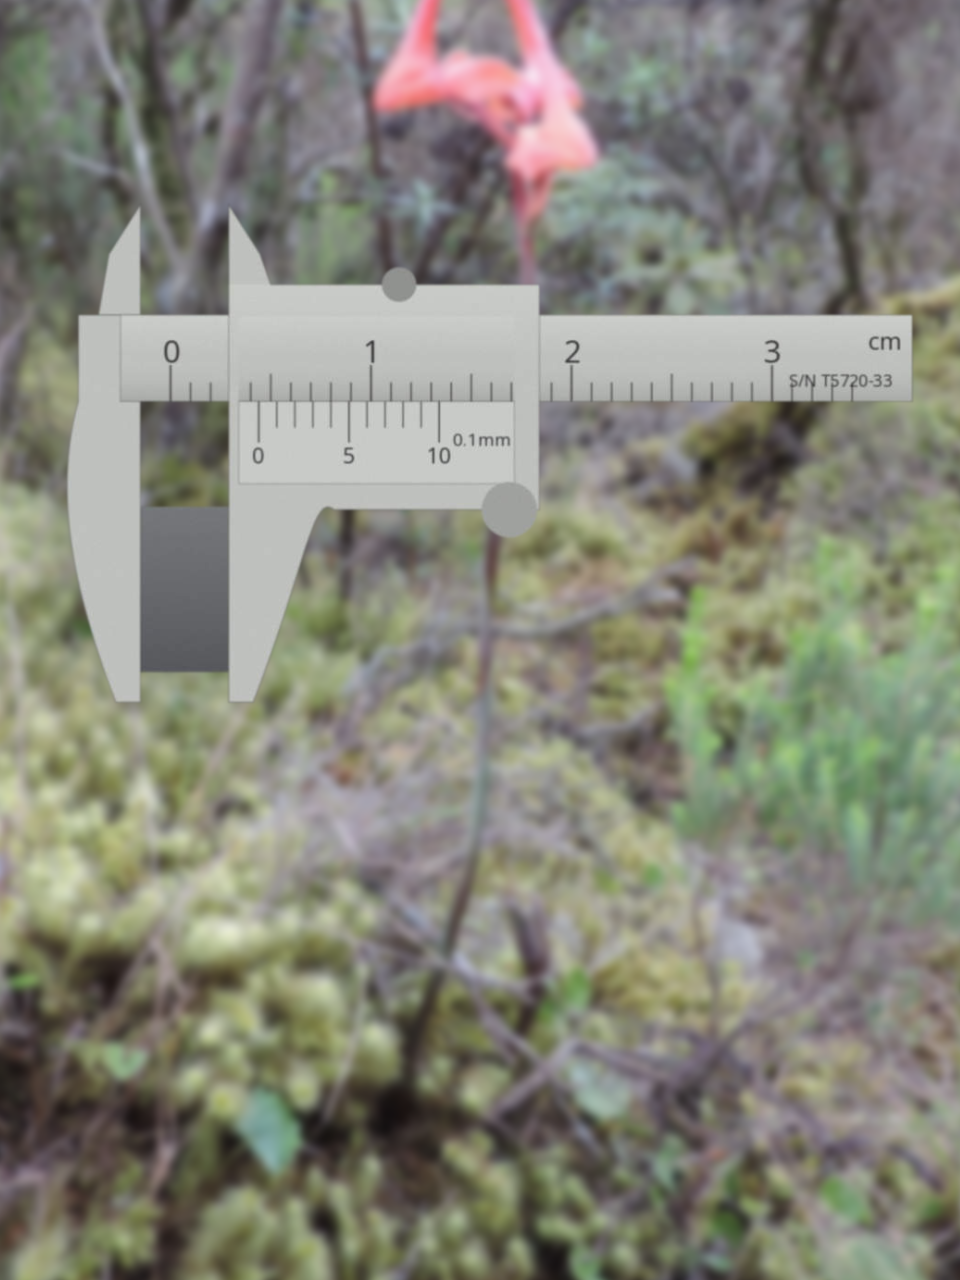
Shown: value=4.4 unit=mm
